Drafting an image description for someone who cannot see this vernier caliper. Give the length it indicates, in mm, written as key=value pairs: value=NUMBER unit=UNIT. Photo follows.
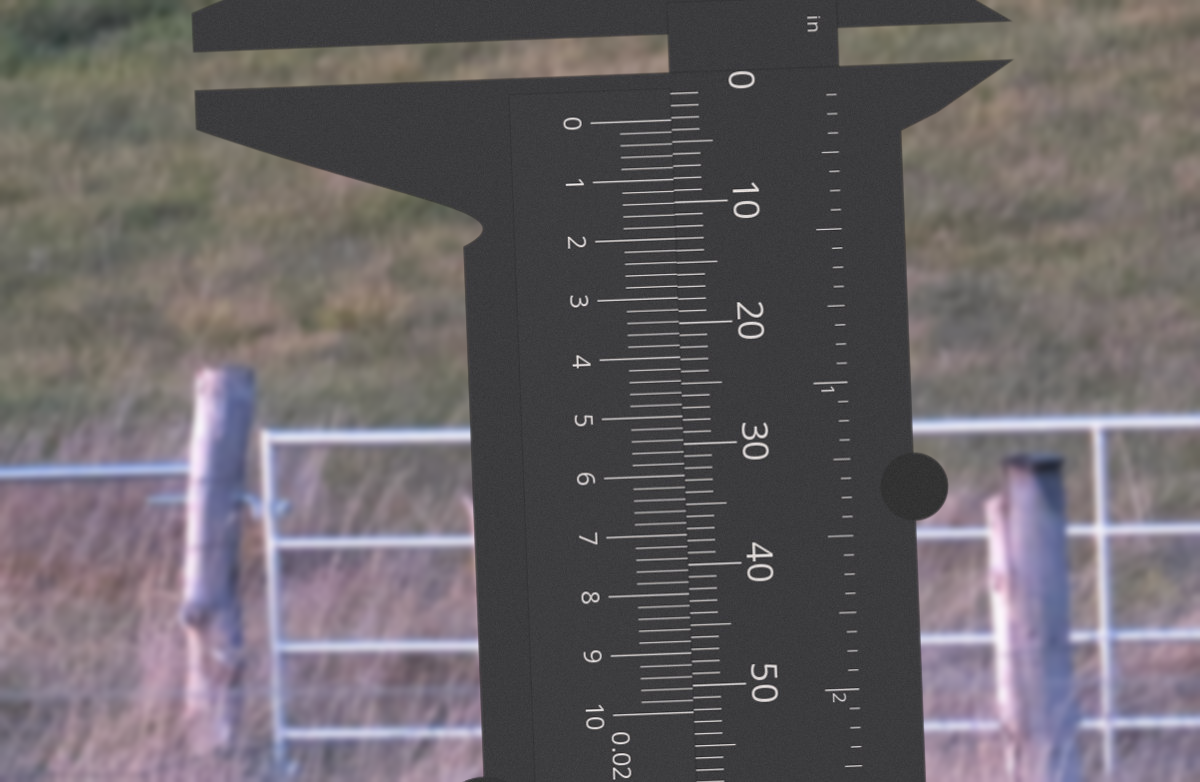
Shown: value=3.2 unit=mm
